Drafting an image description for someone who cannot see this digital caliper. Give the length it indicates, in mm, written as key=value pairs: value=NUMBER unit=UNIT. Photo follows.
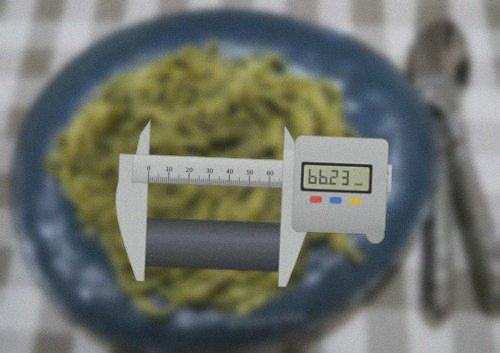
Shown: value=66.23 unit=mm
